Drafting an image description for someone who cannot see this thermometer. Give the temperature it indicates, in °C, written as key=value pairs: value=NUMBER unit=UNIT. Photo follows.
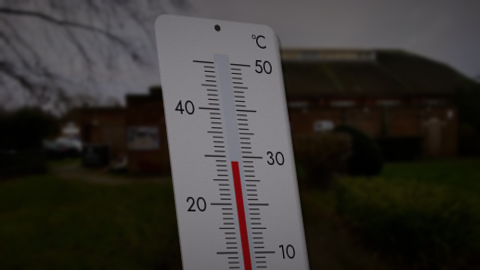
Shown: value=29 unit=°C
